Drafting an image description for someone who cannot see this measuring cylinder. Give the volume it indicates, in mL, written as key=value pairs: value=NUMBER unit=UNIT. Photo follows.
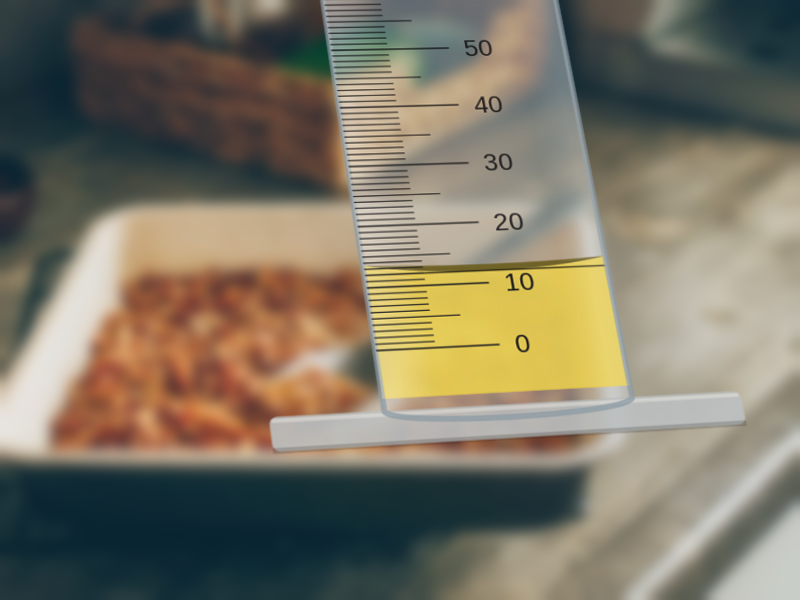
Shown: value=12 unit=mL
